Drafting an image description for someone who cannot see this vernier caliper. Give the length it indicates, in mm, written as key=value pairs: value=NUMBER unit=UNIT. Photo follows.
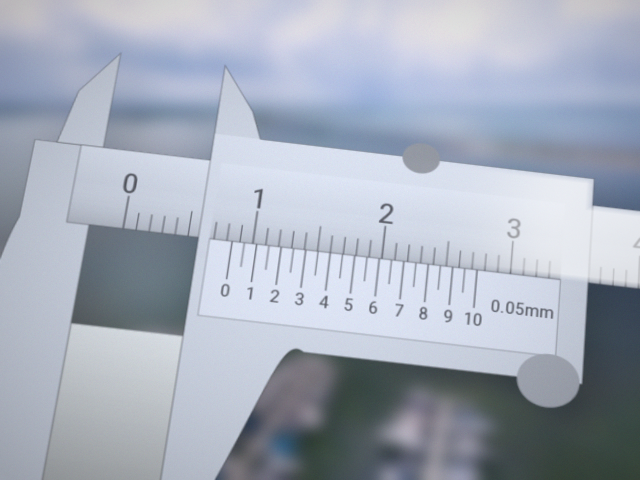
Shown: value=8.4 unit=mm
